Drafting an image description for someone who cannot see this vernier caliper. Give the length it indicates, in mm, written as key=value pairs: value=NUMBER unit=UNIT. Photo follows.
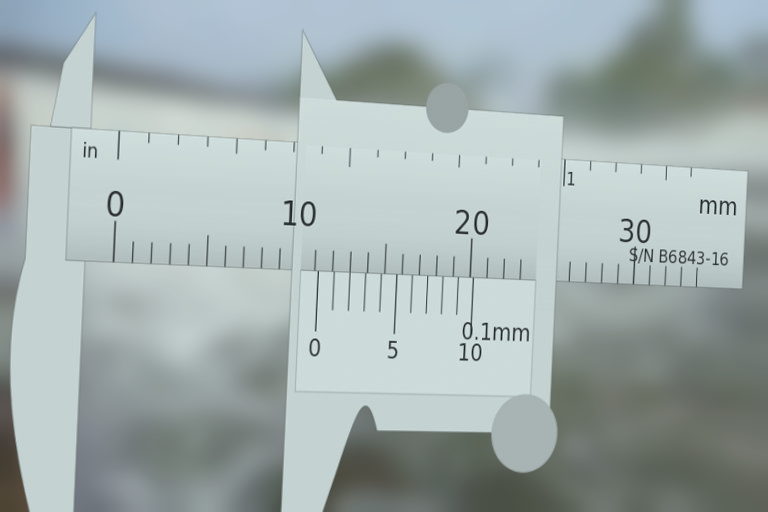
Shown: value=11.2 unit=mm
